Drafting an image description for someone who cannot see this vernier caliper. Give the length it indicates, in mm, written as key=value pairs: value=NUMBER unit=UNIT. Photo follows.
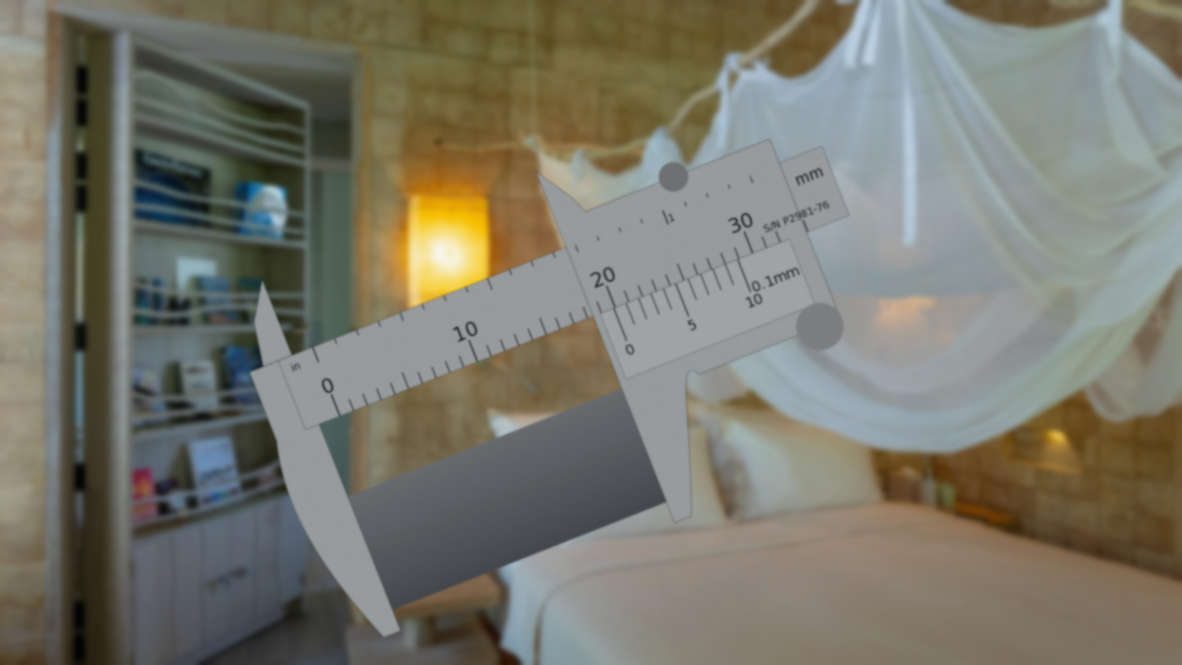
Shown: value=19.9 unit=mm
